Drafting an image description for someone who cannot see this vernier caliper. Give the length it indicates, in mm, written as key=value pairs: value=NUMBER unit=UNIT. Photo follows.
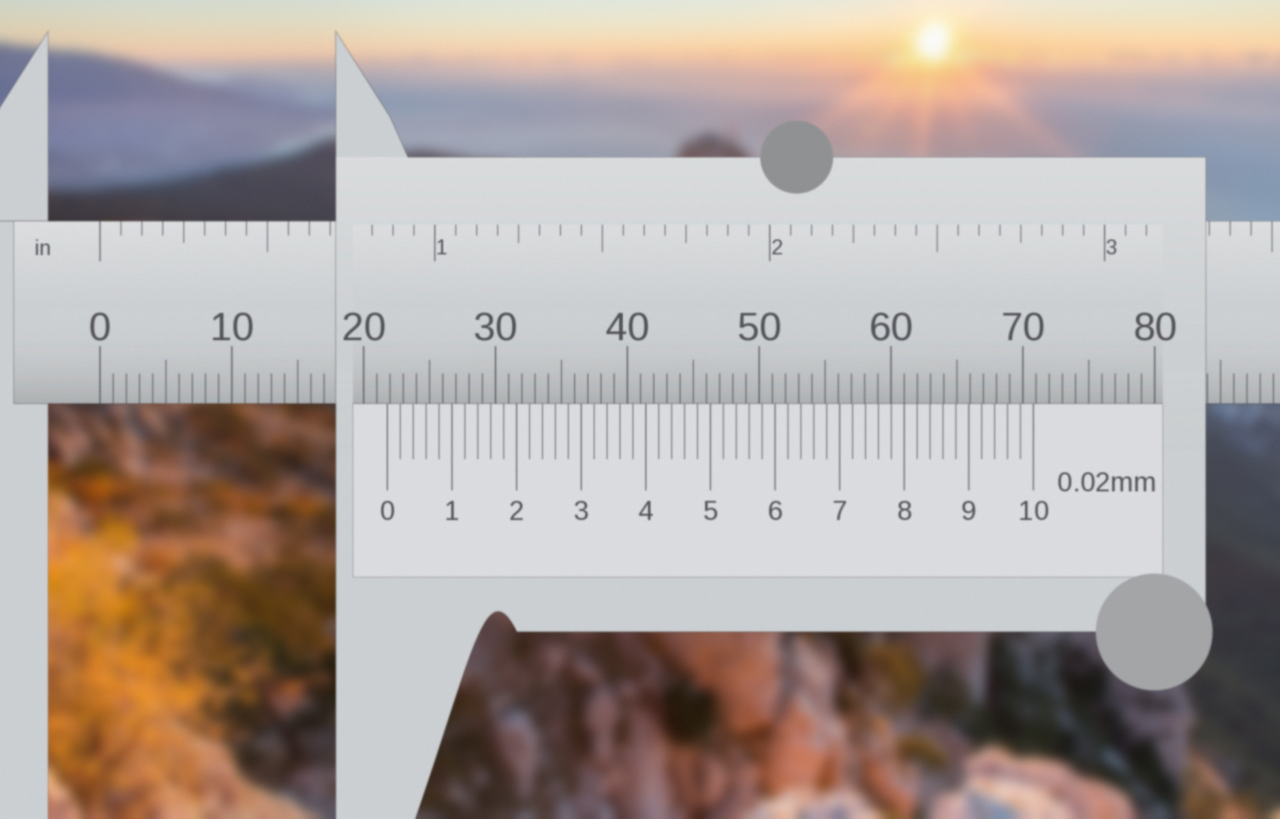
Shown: value=21.8 unit=mm
